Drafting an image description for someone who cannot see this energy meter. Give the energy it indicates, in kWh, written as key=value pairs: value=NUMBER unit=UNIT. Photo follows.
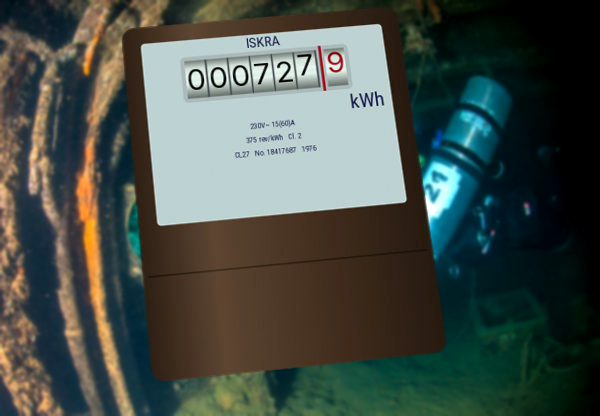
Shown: value=727.9 unit=kWh
